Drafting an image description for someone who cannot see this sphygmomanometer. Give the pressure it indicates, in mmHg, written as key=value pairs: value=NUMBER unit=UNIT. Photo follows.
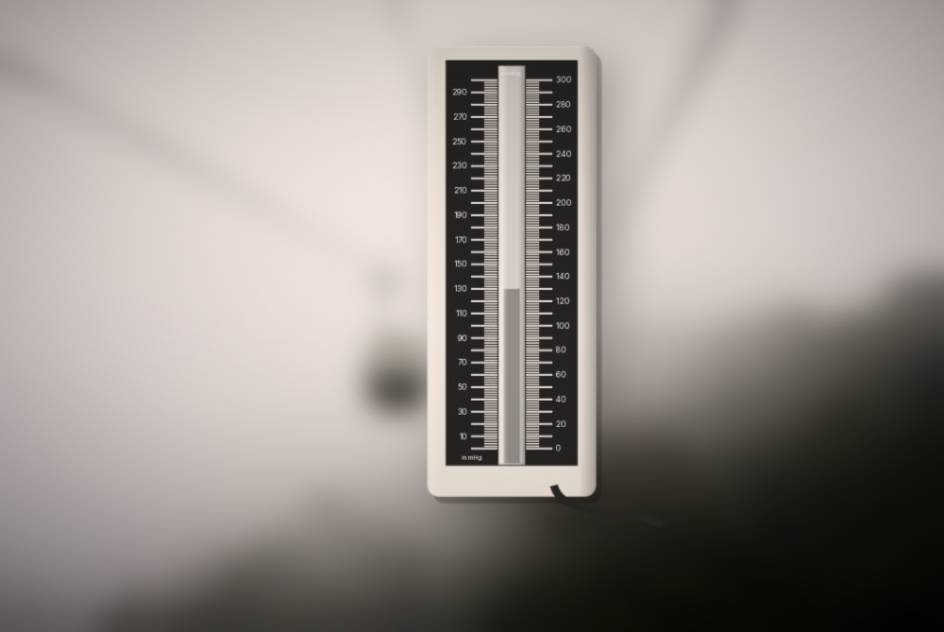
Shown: value=130 unit=mmHg
